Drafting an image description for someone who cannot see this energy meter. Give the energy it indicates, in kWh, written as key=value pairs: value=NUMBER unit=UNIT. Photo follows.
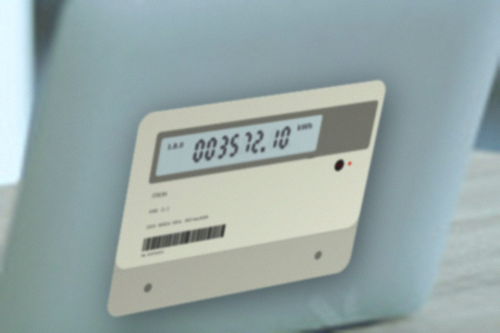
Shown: value=3572.10 unit=kWh
